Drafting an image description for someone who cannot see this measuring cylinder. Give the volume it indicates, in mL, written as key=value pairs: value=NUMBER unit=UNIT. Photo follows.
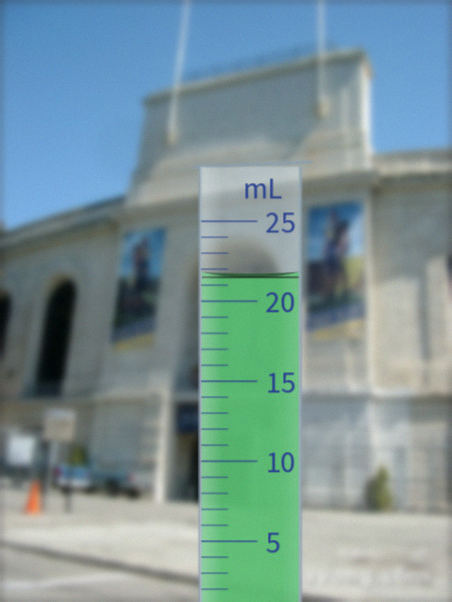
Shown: value=21.5 unit=mL
